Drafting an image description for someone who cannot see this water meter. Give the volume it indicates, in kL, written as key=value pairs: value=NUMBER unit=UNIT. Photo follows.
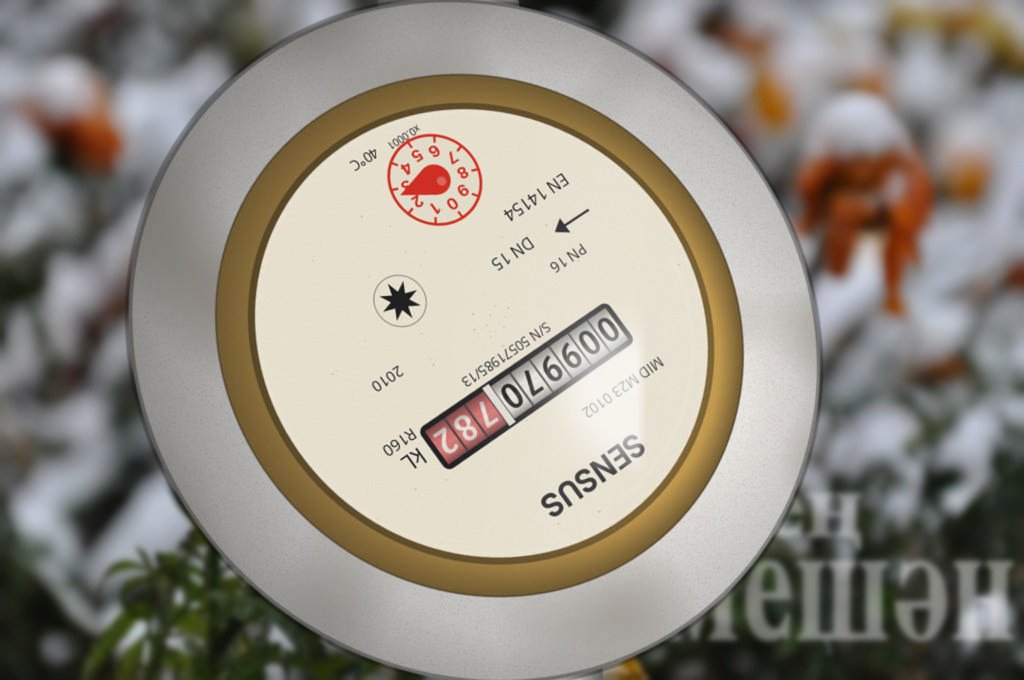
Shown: value=9970.7822 unit=kL
